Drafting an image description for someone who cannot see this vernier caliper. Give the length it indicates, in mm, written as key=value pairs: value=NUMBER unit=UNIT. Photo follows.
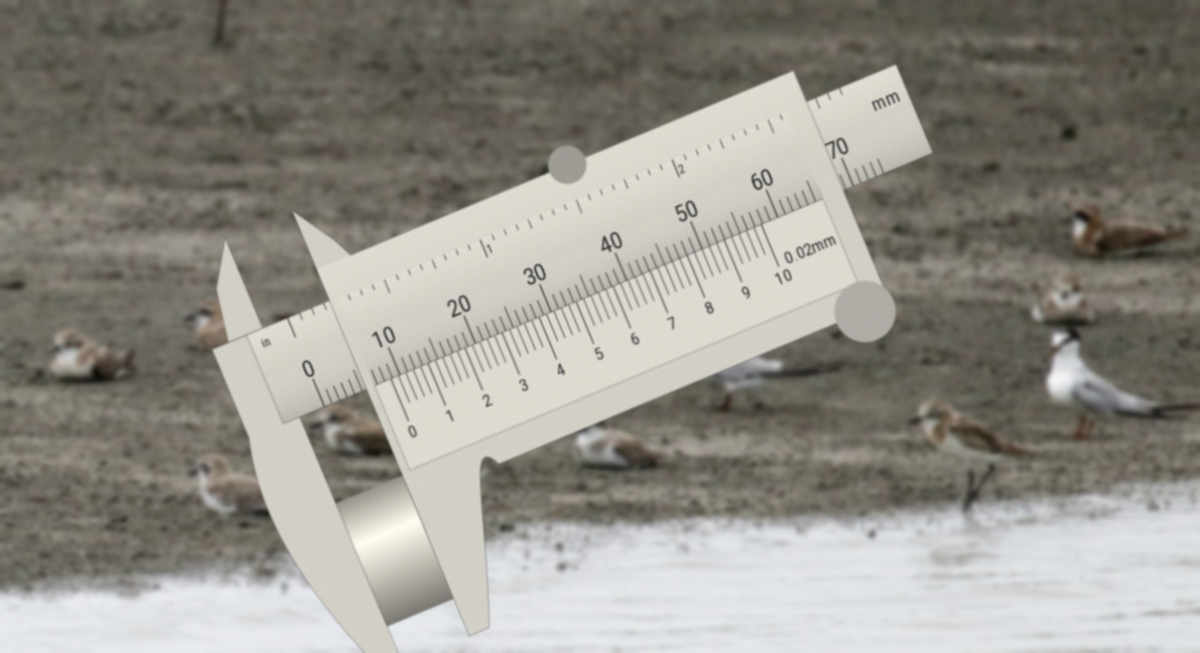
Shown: value=8.8 unit=mm
